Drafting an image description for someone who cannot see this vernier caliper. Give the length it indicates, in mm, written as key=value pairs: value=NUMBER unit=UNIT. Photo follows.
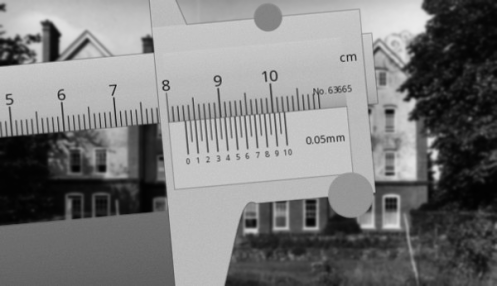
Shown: value=83.2 unit=mm
